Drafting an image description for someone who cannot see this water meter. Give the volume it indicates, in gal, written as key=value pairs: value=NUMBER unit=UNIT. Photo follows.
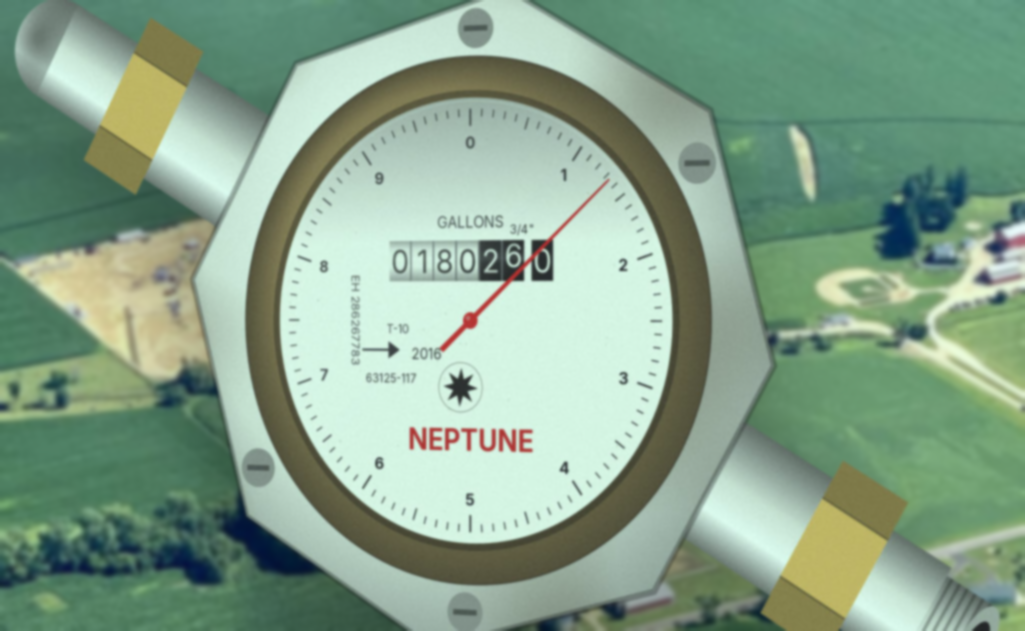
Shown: value=180261.3 unit=gal
